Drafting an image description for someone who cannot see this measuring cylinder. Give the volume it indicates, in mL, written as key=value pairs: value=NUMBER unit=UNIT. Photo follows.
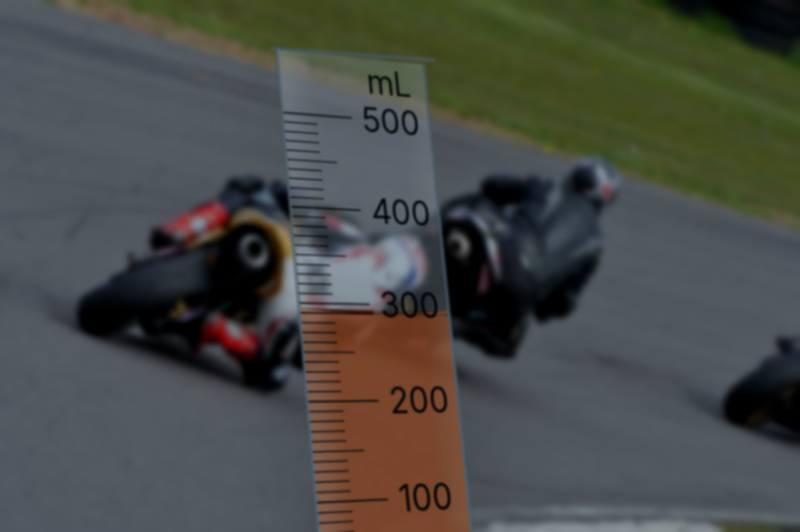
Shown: value=290 unit=mL
